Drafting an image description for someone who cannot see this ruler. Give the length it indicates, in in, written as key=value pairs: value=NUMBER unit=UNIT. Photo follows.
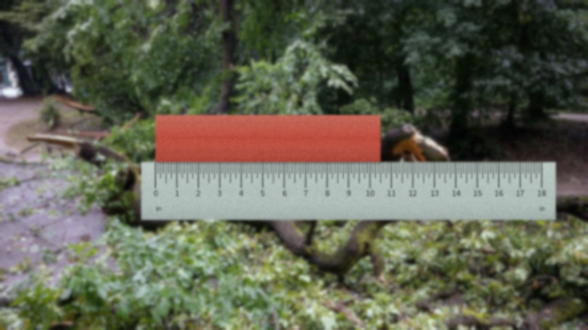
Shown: value=10.5 unit=in
